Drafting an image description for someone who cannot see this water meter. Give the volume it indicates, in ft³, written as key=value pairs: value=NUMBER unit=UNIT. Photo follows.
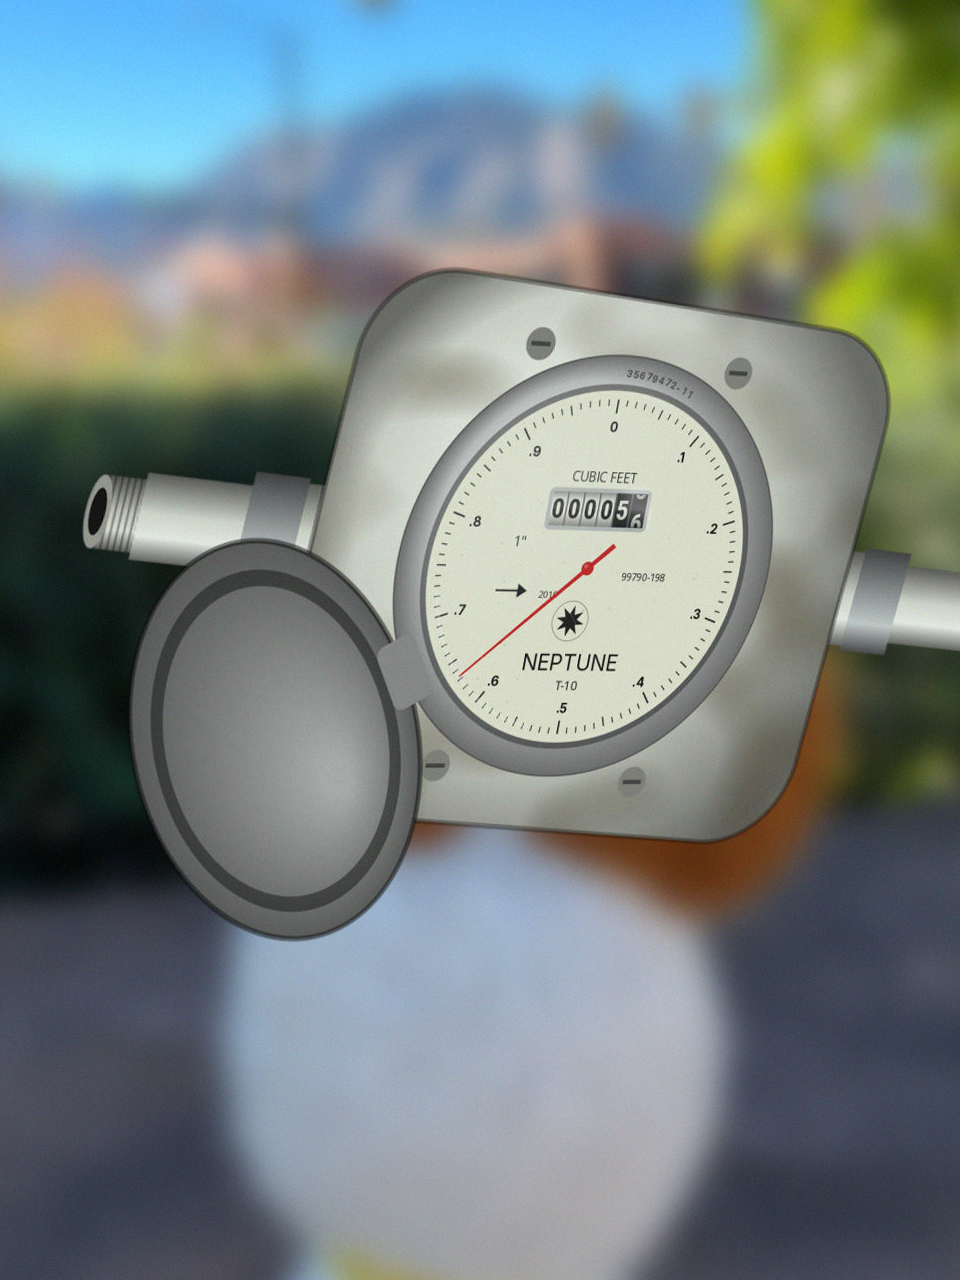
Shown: value=55.63 unit=ft³
